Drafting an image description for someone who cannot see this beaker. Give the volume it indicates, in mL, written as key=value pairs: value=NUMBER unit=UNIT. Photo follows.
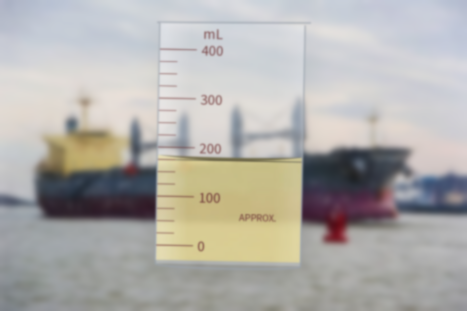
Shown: value=175 unit=mL
